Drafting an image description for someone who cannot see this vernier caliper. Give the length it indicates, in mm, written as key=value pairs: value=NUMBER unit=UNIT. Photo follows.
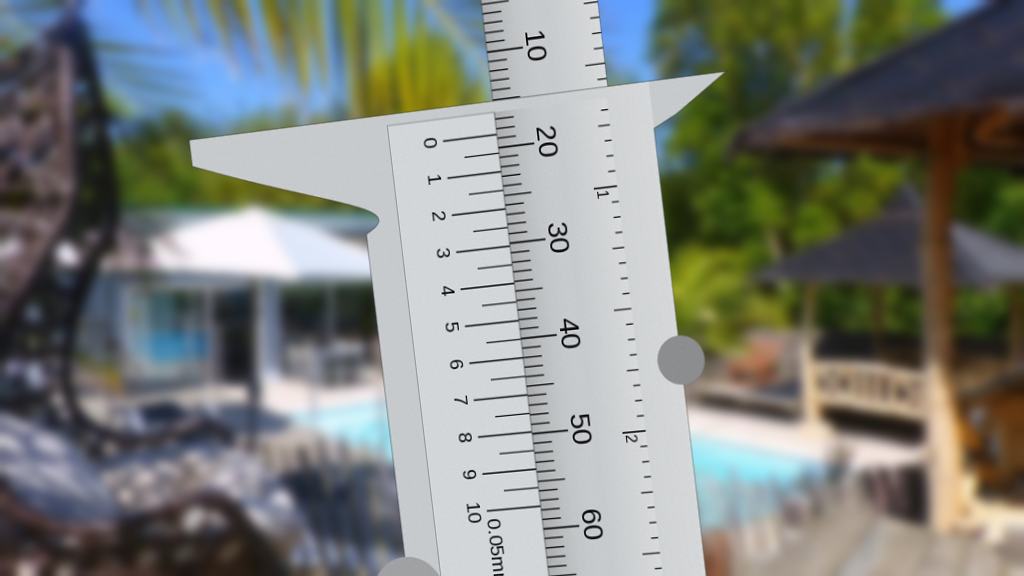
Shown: value=18.6 unit=mm
